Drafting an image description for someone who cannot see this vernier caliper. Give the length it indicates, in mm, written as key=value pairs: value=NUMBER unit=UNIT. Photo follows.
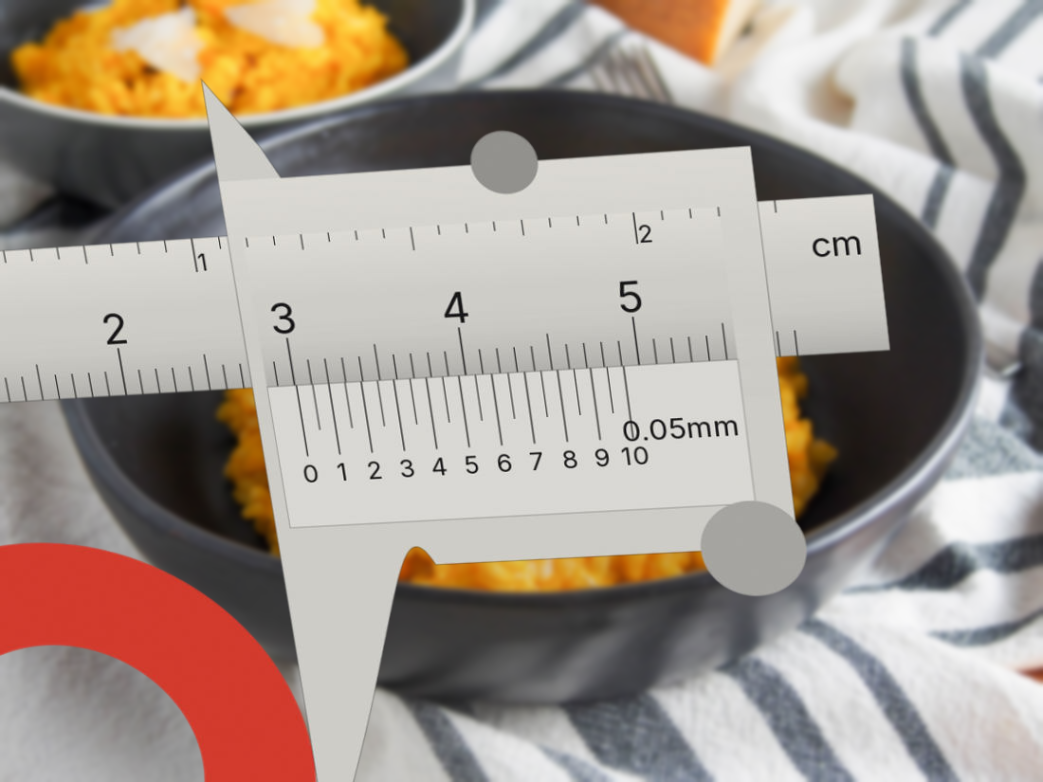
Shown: value=30.1 unit=mm
